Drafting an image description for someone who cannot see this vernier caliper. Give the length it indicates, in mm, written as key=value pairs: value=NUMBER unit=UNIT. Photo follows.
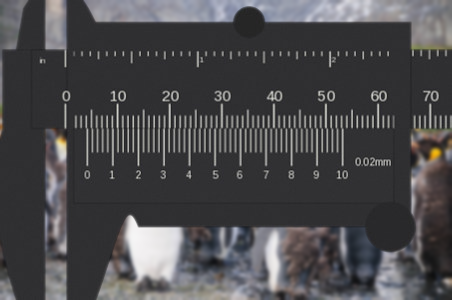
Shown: value=4.2 unit=mm
